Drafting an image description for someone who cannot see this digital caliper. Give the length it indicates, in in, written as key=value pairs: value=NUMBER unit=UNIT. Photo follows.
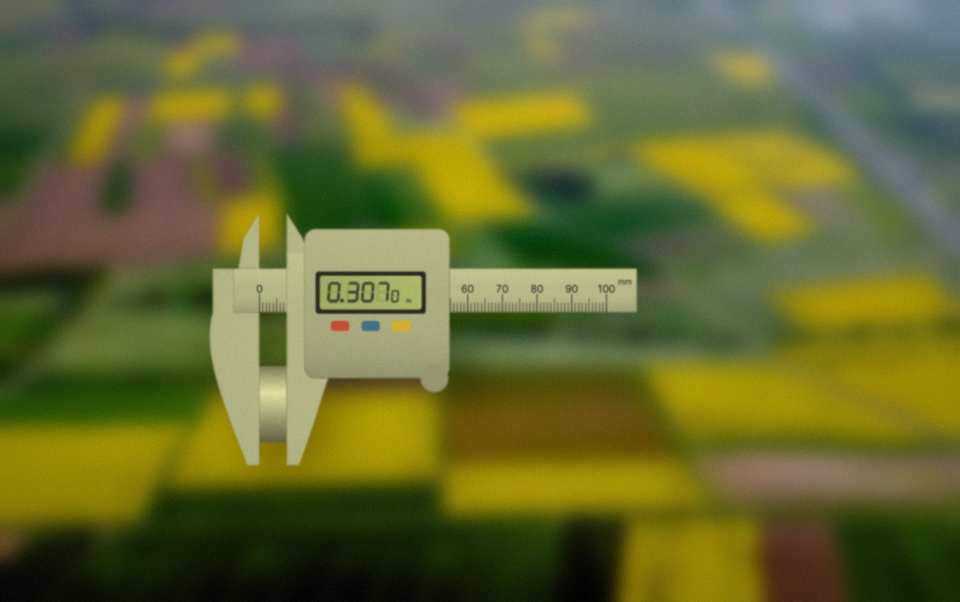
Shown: value=0.3070 unit=in
